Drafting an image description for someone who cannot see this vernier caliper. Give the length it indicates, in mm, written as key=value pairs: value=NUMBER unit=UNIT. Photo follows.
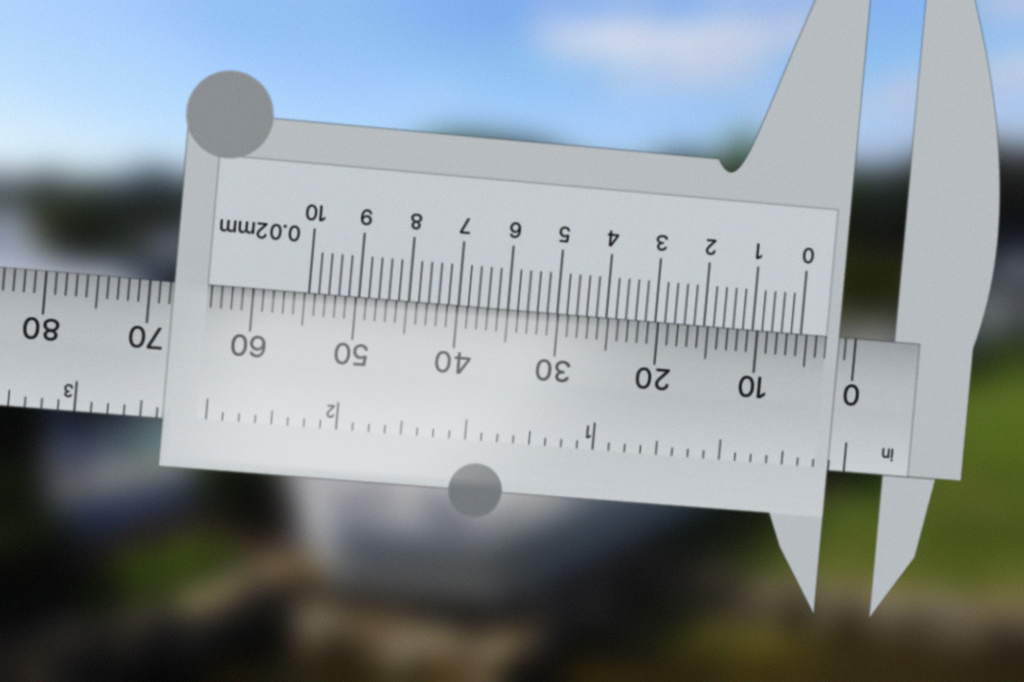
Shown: value=5.6 unit=mm
